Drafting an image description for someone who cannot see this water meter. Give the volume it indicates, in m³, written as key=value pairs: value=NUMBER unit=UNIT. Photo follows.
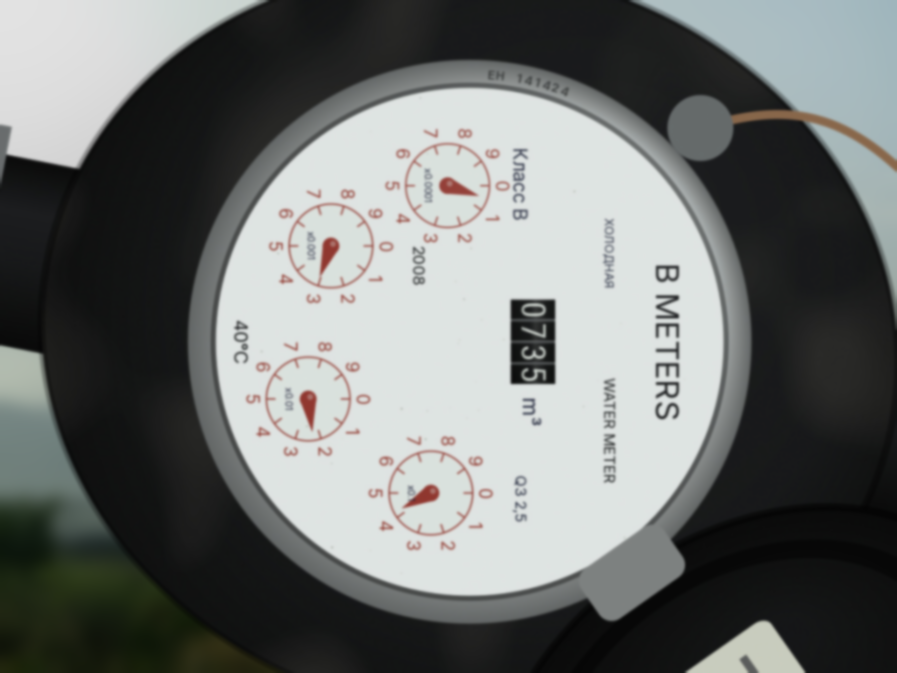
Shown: value=735.4230 unit=m³
